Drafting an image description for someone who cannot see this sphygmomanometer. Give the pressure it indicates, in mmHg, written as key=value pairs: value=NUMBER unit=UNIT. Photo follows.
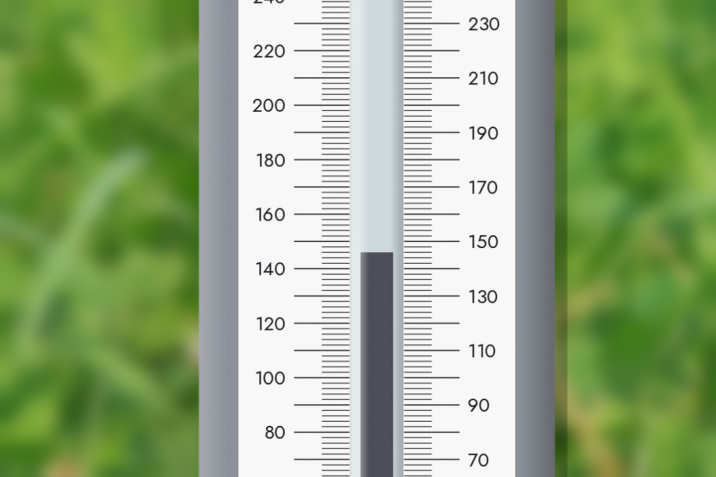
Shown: value=146 unit=mmHg
